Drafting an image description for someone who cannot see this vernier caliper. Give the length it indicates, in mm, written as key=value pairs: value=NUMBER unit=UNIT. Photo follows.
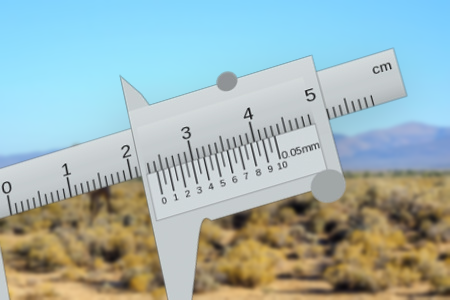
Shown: value=24.2 unit=mm
